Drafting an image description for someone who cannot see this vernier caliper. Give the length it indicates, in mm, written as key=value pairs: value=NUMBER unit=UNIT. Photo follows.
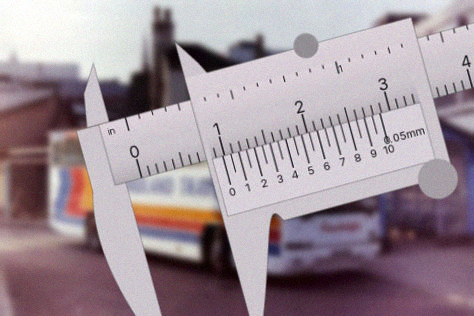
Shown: value=9.8 unit=mm
